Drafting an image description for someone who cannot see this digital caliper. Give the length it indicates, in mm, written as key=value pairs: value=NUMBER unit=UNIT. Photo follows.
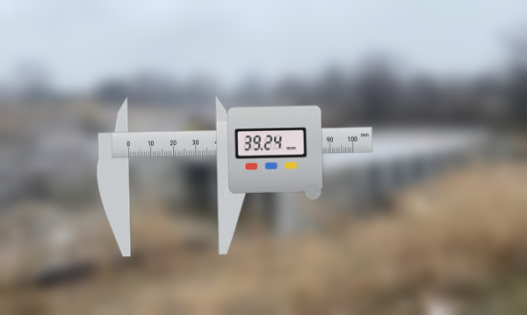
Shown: value=39.24 unit=mm
